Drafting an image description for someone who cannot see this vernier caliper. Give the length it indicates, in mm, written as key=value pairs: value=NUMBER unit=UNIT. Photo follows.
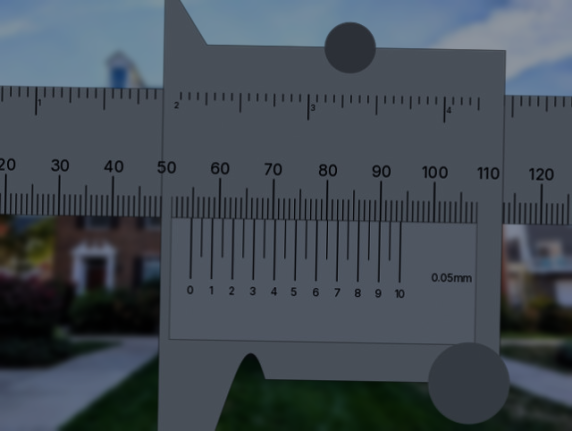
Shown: value=54.8 unit=mm
